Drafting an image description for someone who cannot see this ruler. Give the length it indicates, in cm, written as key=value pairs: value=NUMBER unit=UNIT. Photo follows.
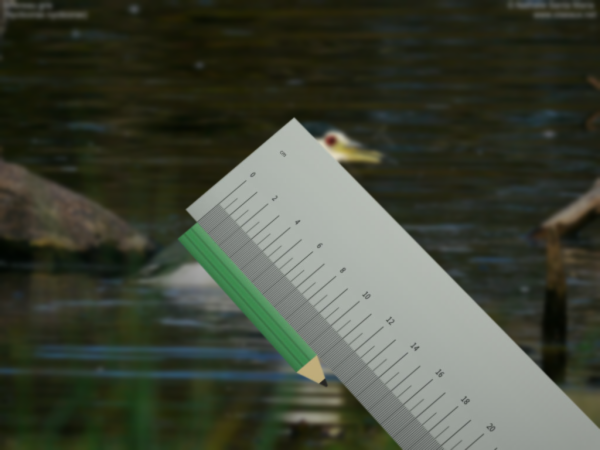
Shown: value=12.5 unit=cm
